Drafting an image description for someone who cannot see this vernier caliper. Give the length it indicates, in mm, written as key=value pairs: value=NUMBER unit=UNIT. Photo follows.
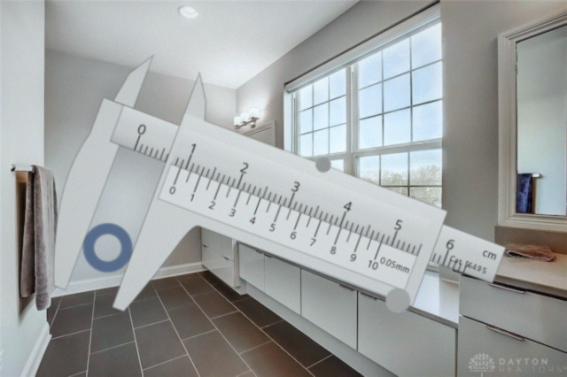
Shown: value=9.0 unit=mm
